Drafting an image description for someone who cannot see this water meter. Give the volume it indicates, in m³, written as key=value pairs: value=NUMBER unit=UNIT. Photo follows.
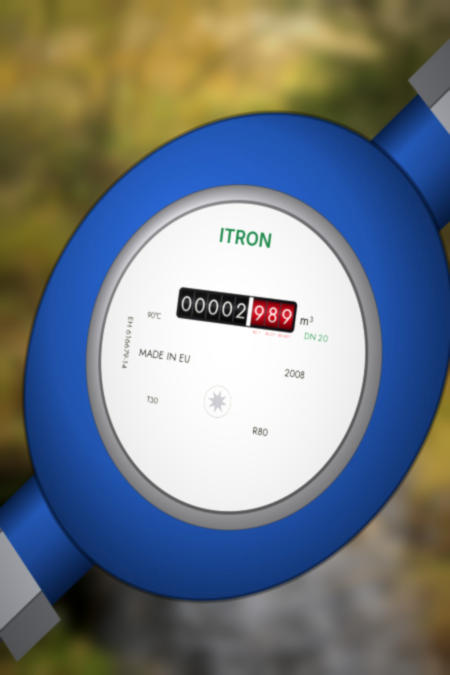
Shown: value=2.989 unit=m³
